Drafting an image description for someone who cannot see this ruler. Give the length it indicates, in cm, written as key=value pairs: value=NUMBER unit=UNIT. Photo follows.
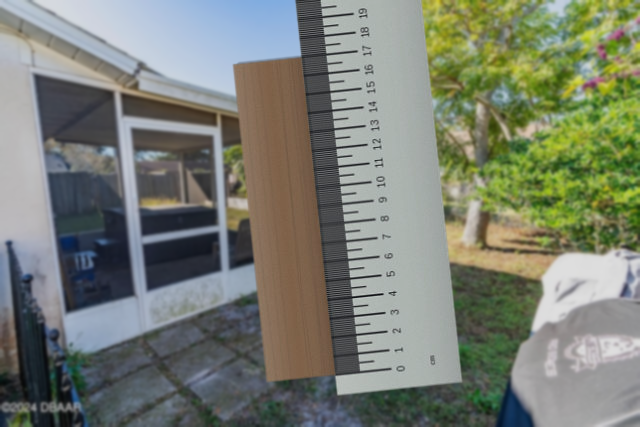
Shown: value=17 unit=cm
